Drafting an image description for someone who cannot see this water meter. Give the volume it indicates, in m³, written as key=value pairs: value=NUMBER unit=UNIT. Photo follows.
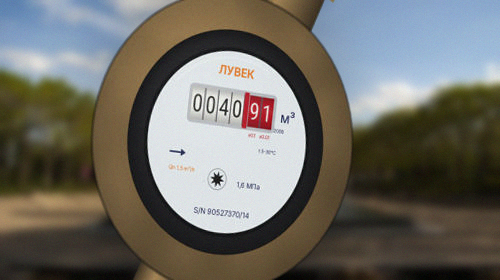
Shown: value=40.91 unit=m³
